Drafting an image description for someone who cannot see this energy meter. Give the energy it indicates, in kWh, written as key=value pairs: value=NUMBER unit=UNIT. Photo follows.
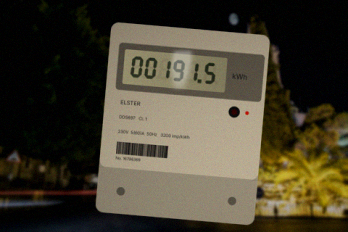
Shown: value=191.5 unit=kWh
